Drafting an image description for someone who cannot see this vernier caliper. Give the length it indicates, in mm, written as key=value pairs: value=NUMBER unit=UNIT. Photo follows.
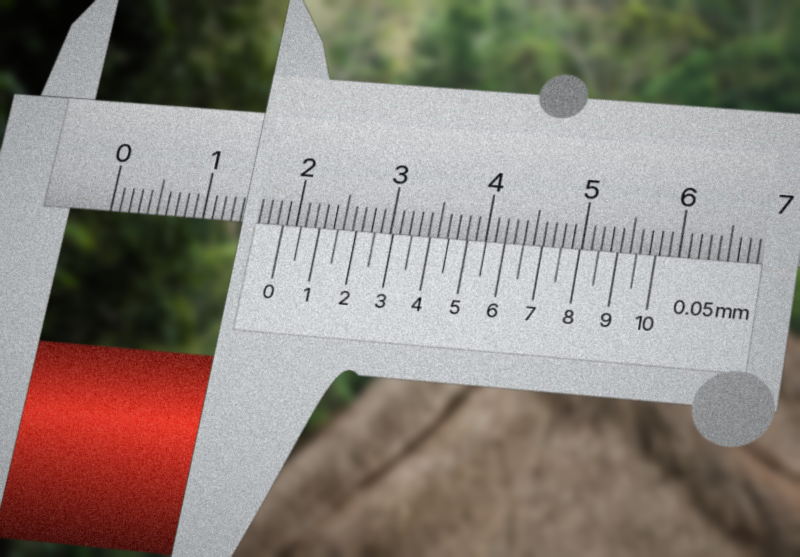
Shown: value=18.6 unit=mm
